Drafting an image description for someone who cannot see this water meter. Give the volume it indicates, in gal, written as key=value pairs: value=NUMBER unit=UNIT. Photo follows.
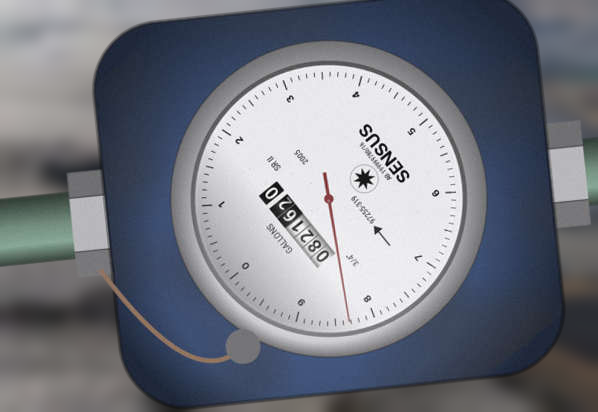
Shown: value=821618.3 unit=gal
